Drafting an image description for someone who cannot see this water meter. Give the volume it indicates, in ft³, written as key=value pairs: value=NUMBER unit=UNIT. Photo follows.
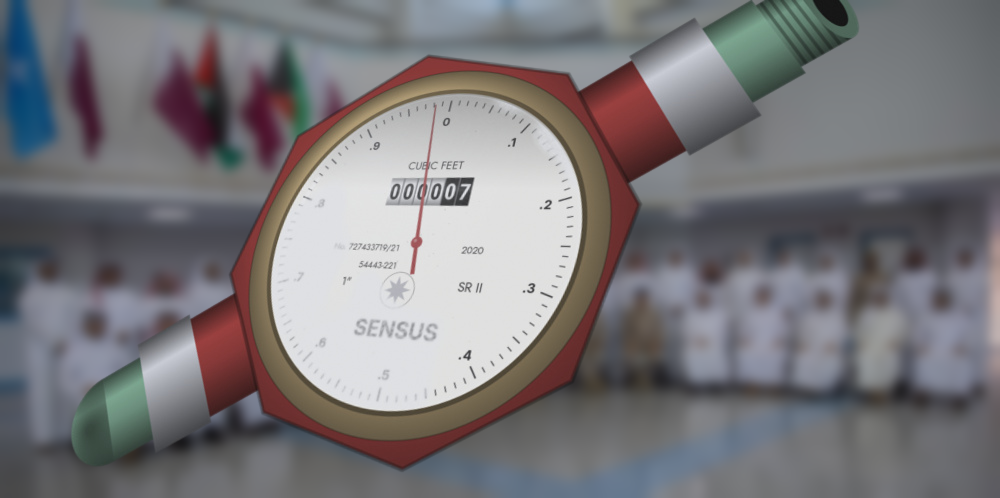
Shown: value=6.98 unit=ft³
